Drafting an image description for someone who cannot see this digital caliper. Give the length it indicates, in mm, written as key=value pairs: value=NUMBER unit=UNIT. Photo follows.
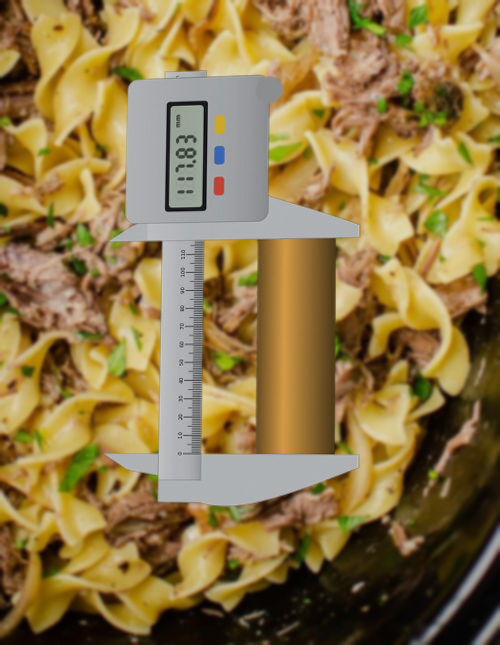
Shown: value=117.83 unit=mm
